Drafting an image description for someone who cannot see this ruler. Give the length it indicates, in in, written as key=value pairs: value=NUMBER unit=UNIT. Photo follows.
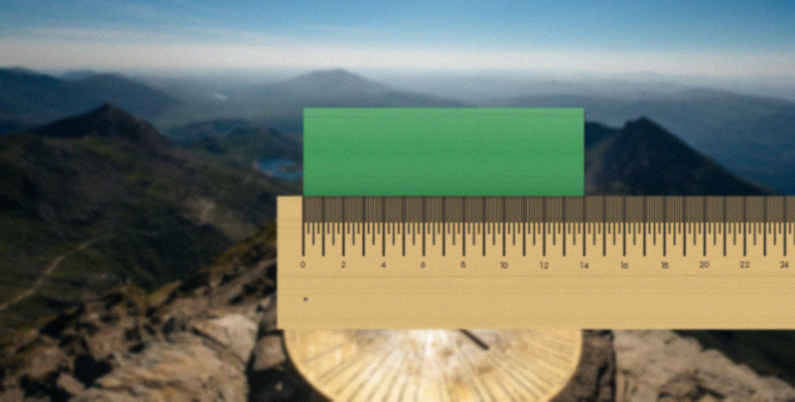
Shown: value=14 unit=in
